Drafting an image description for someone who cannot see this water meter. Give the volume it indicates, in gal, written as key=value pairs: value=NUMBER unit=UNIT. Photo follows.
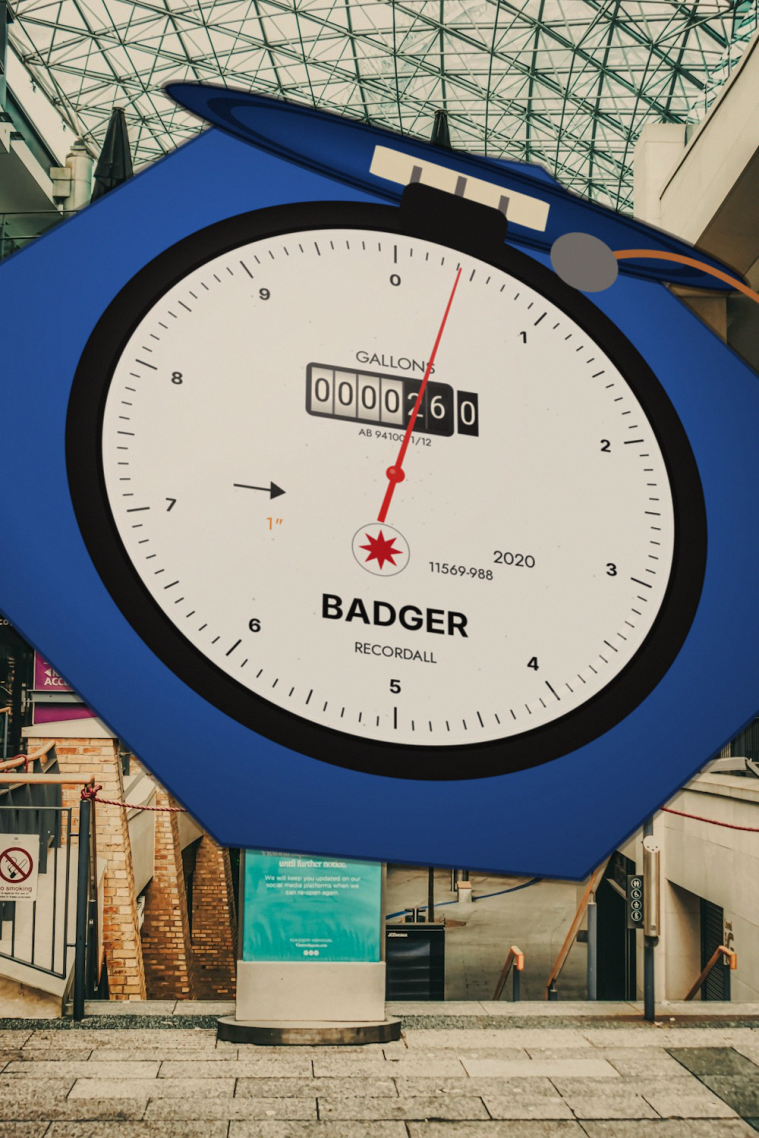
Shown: value=260.4 unit=gal
